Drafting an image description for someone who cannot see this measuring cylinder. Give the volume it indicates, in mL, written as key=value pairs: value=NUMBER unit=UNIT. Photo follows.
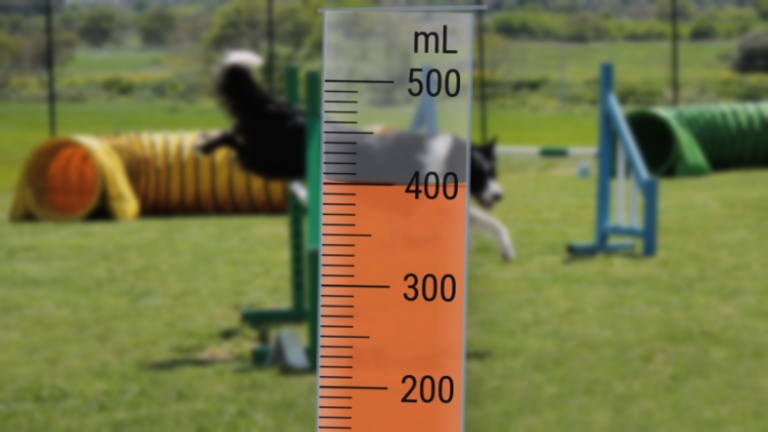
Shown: value=400 unit=mL
